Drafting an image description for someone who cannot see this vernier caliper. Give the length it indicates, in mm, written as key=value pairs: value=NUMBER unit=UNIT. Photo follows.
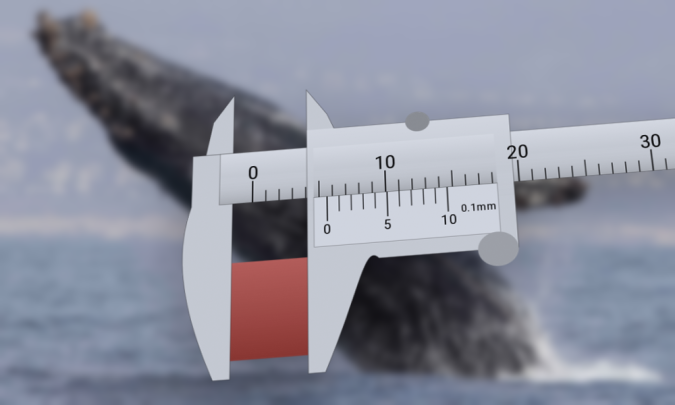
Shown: value=5.6 unit=mm
